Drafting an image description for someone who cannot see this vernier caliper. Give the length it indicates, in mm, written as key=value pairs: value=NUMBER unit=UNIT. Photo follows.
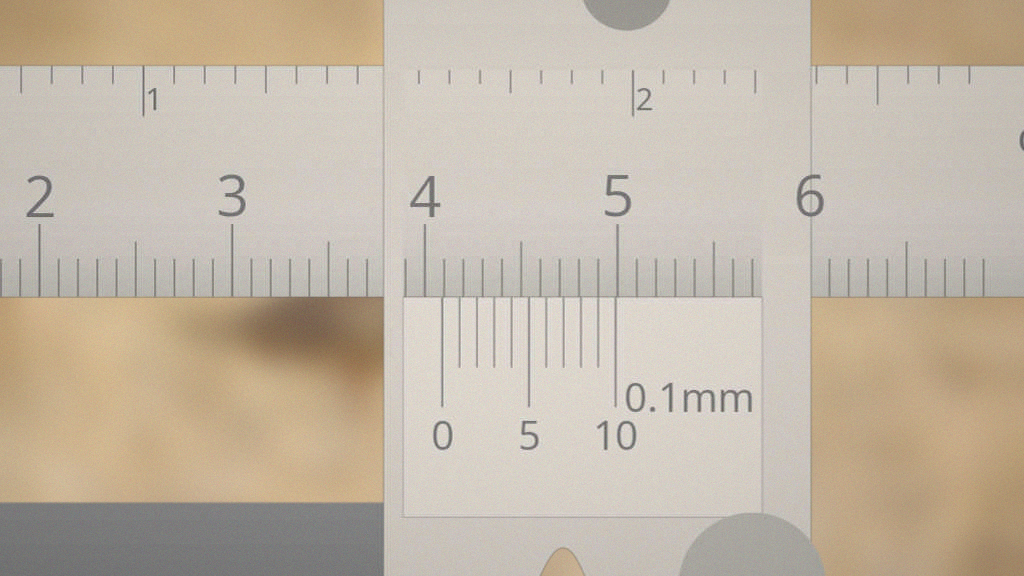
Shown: value=40.9 unit=mm
